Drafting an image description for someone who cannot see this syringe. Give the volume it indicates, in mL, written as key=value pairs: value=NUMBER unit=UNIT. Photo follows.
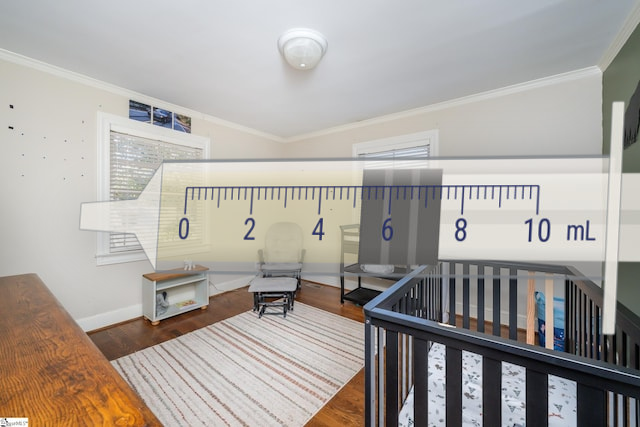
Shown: value=5.2 unit=mL
